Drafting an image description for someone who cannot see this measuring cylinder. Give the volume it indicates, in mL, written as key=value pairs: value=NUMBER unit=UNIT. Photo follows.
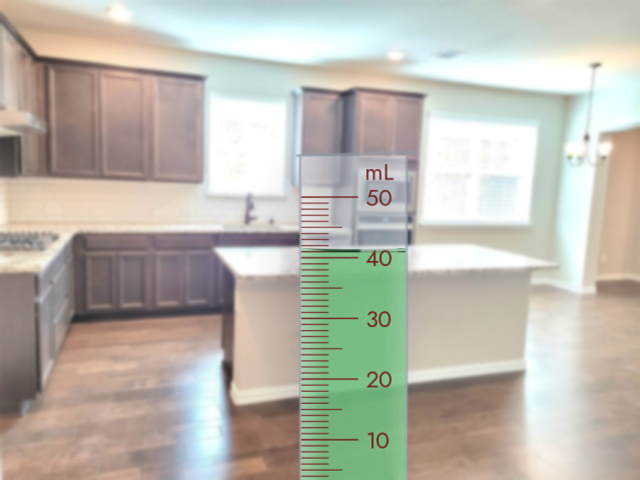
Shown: value=41 unit=mL
